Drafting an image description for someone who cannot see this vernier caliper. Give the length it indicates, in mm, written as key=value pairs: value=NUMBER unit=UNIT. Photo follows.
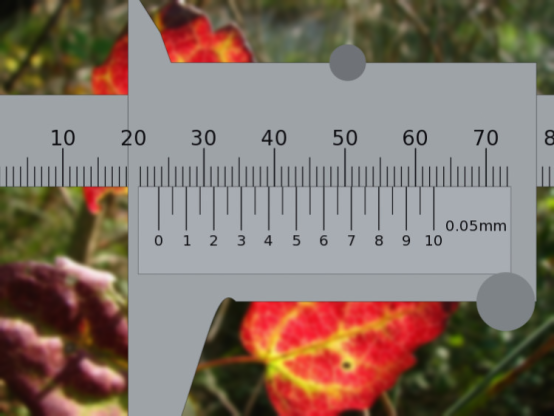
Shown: value=23.6 unit=mm
